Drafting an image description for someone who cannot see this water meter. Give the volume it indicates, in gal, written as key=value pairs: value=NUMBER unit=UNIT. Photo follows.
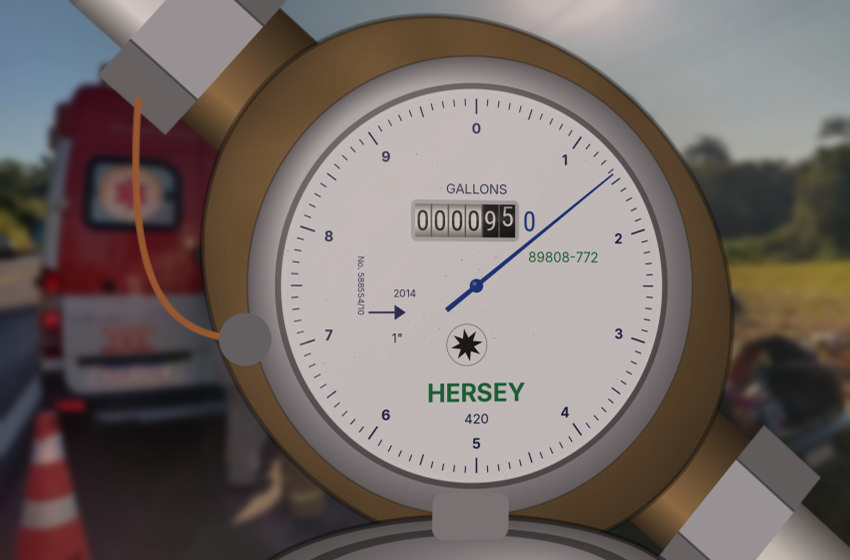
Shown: value=951.4 unit=gal
